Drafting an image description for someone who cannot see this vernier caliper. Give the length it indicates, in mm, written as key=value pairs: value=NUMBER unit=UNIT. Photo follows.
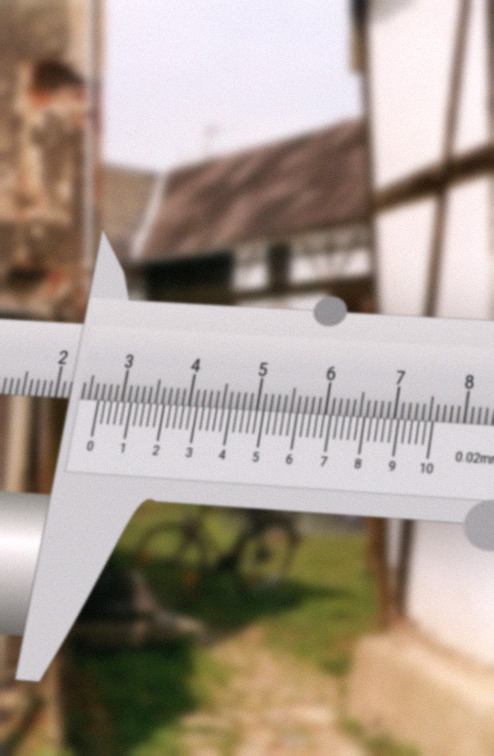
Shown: value=26.5 unit=mm
